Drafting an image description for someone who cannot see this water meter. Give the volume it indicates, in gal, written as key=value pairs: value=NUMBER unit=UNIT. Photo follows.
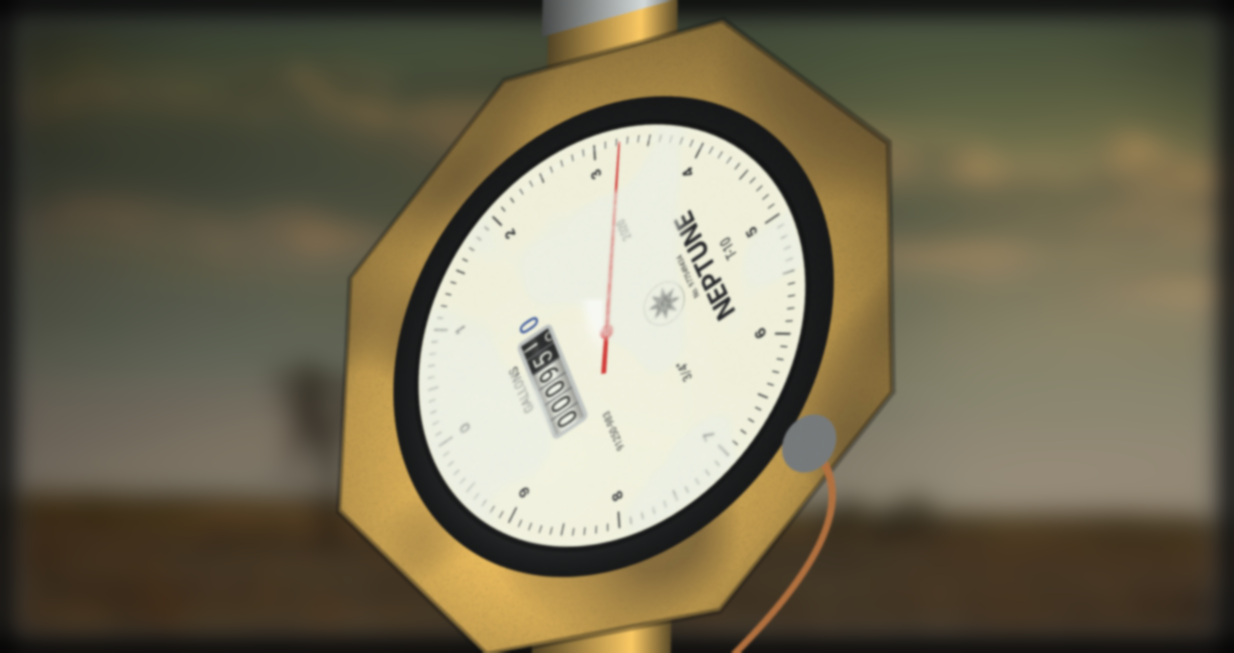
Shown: value=9513.2 unit=gal
